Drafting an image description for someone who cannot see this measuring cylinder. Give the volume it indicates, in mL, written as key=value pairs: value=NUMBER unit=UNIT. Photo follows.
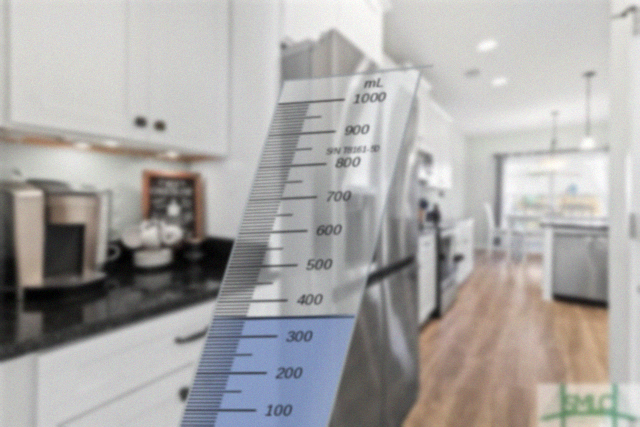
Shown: value=350 unit=mL
